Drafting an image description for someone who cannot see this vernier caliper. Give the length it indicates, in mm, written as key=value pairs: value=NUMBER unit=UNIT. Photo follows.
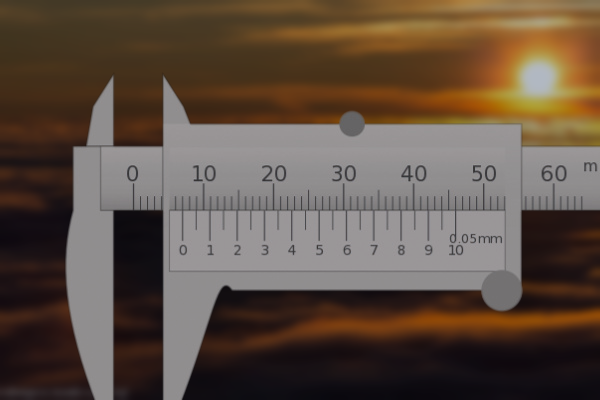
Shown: value=7.0 unit=mm
